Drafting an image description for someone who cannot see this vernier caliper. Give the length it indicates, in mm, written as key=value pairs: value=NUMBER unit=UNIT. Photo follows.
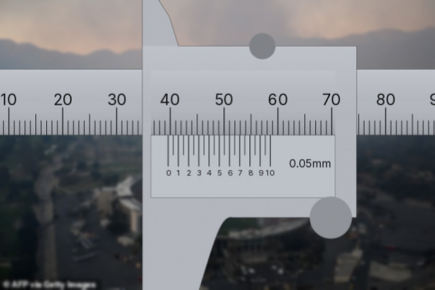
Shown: value=39.6 unit=mm
